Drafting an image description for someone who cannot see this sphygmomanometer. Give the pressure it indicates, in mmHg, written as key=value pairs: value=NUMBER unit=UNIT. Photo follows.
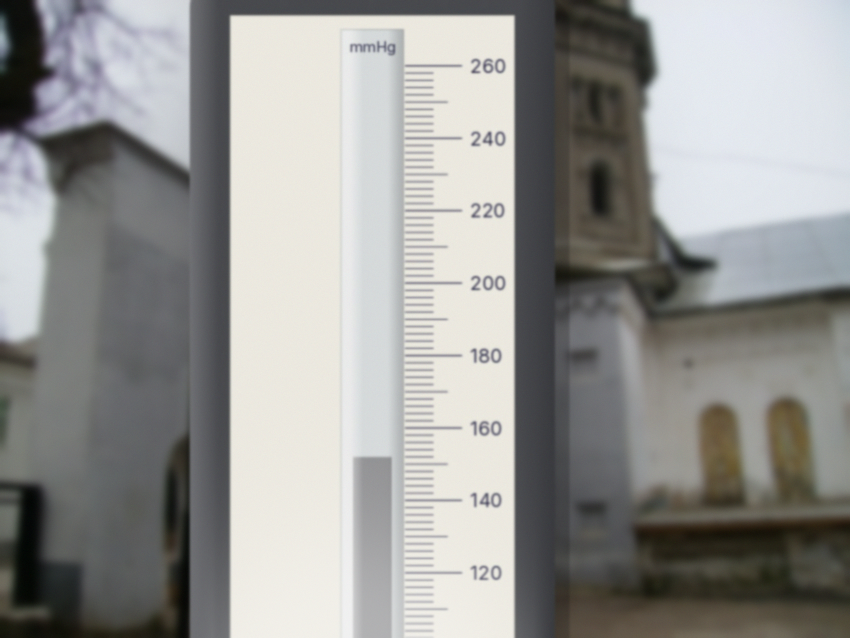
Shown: value=152 unit=mmHg
